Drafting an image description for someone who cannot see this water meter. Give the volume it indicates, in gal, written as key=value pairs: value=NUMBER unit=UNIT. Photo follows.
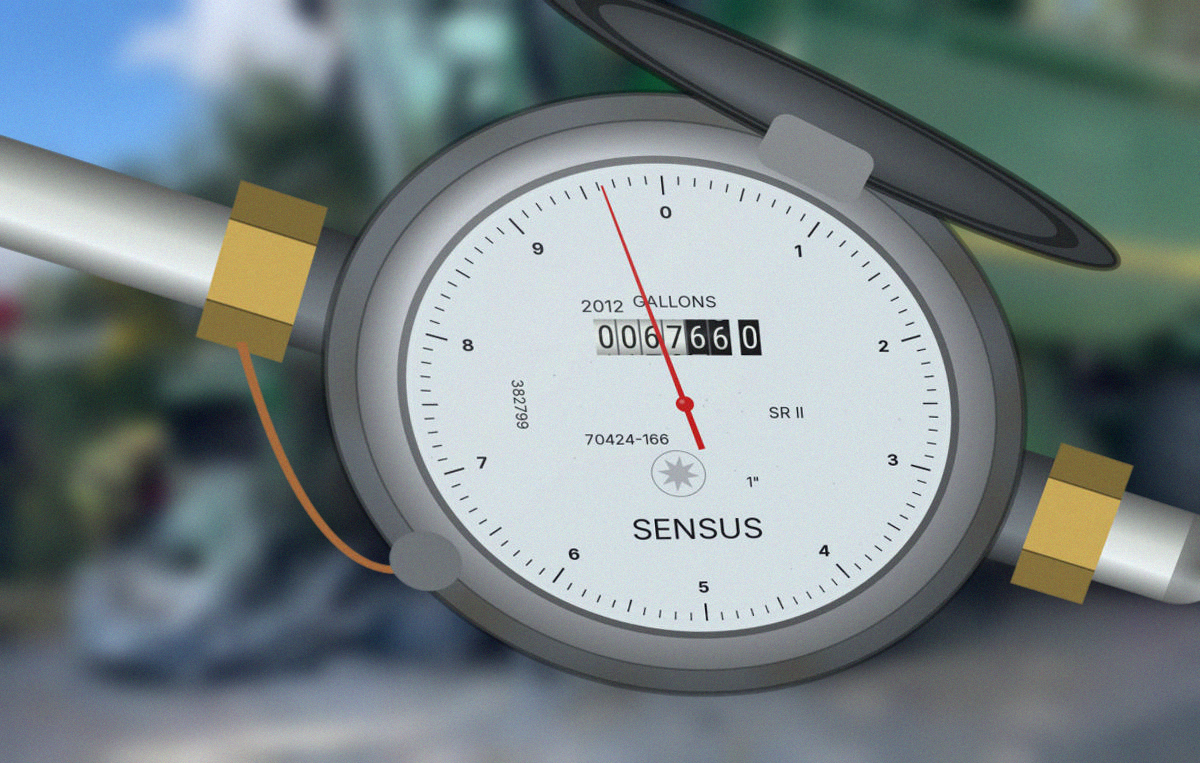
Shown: value=67659.6 unit=gal
